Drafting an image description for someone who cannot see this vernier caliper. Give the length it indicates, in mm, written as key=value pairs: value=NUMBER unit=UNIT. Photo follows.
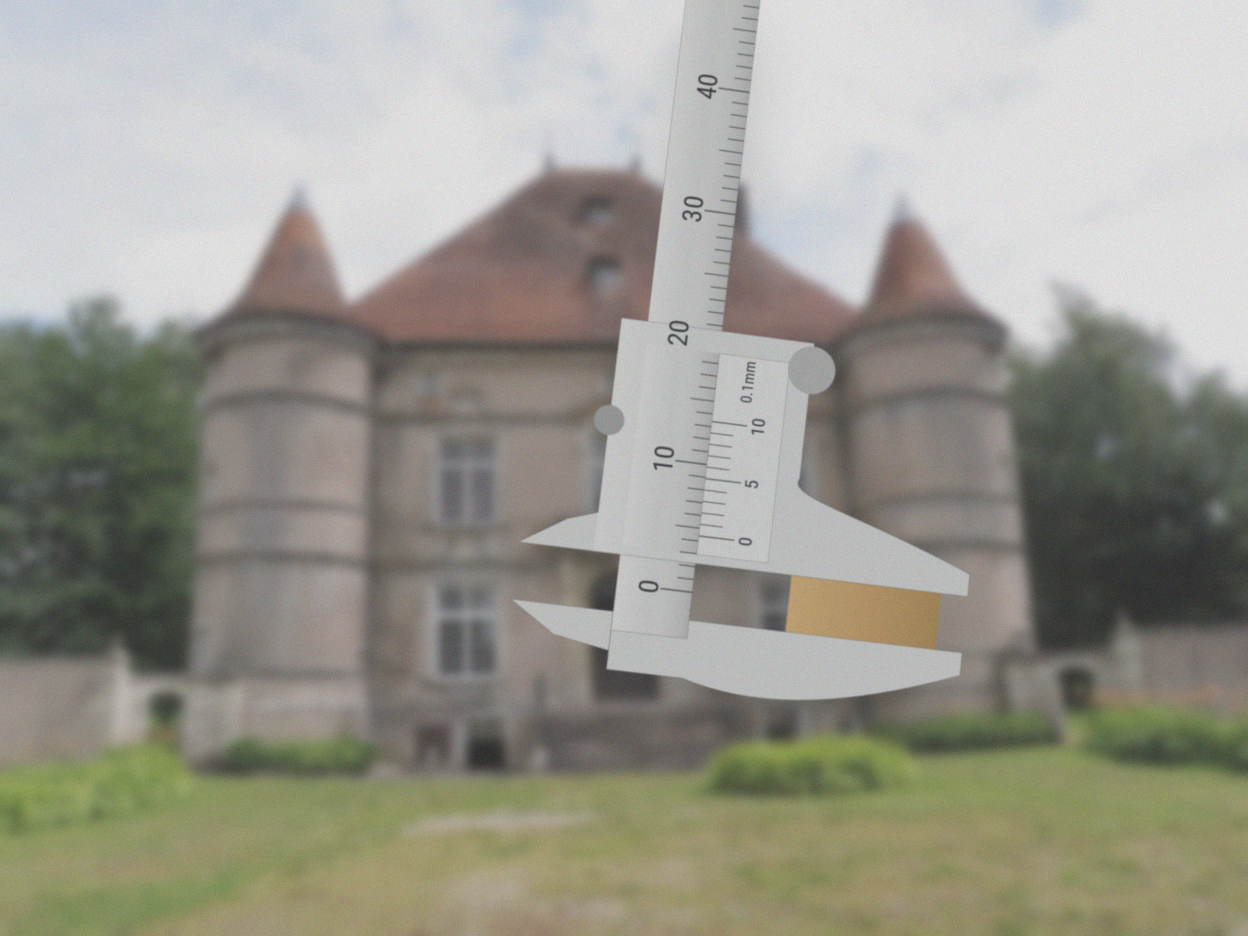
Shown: value=4.4 unit=mm
